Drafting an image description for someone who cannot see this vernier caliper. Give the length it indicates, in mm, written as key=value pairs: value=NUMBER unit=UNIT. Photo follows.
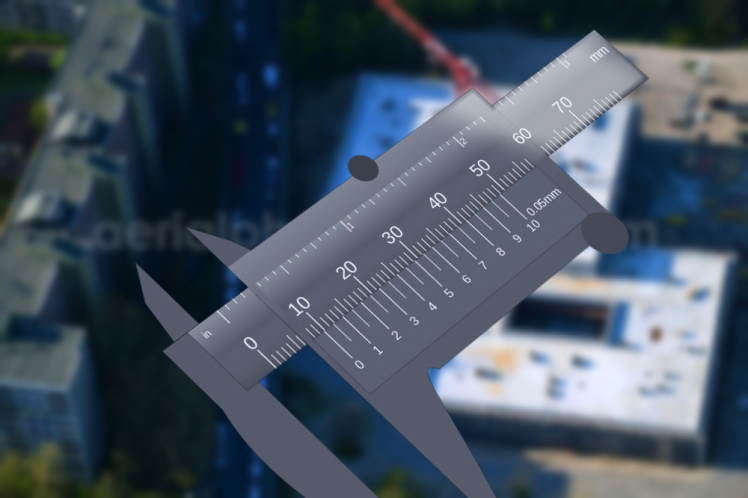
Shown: value=9.8 unit=mm
